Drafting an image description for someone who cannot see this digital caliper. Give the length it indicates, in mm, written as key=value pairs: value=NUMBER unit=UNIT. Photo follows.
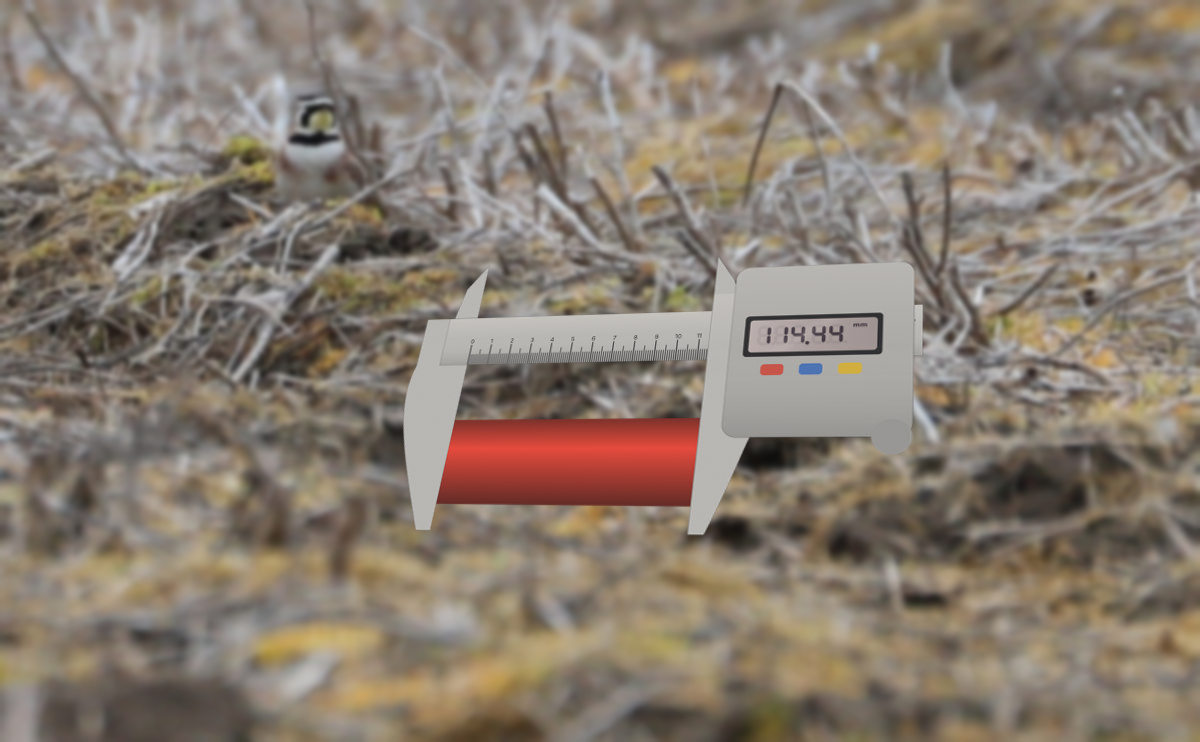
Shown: value=114.44 unit=mm
